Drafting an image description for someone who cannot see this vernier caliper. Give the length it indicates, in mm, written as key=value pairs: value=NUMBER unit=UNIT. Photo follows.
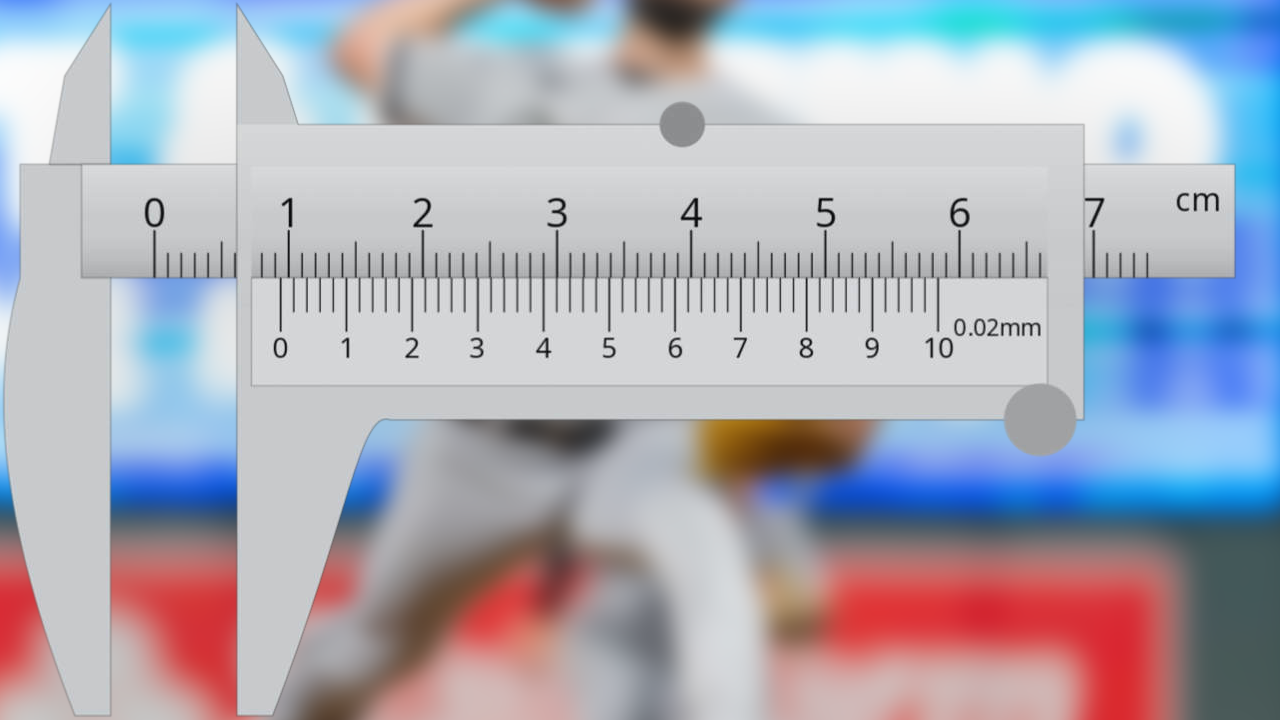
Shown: value=9.4 unit=mm
